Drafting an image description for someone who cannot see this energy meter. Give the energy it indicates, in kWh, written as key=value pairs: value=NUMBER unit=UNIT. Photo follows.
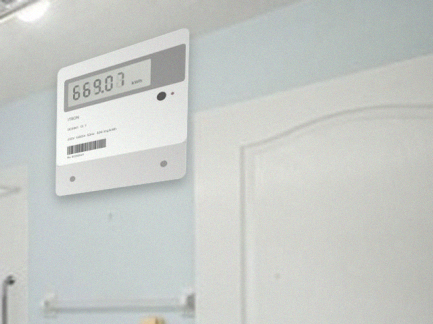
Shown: value=669.07 unit=kWh
